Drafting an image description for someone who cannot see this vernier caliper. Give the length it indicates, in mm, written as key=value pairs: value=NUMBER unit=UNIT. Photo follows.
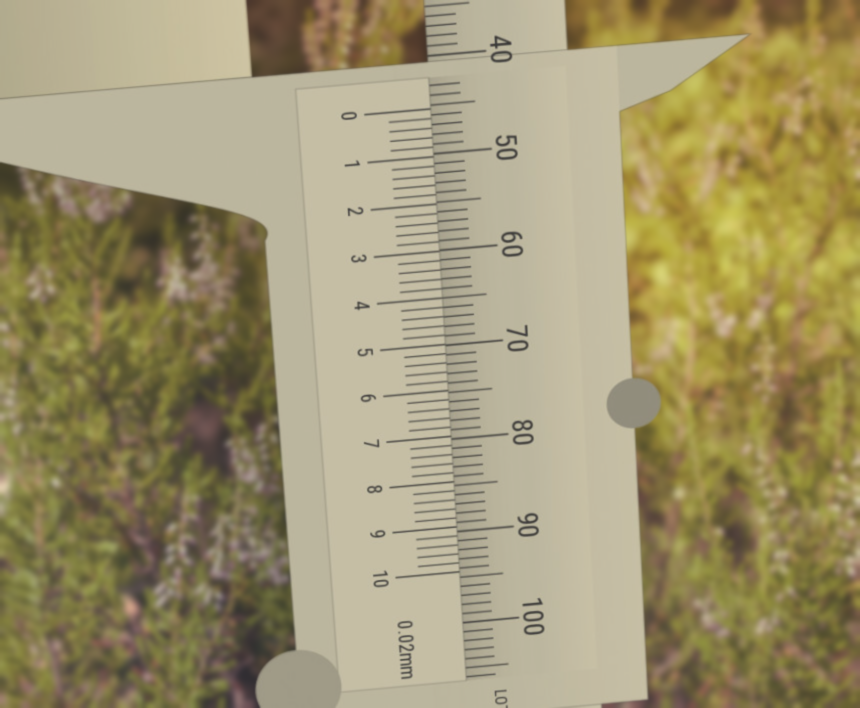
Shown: value=45.4 unit=mm
